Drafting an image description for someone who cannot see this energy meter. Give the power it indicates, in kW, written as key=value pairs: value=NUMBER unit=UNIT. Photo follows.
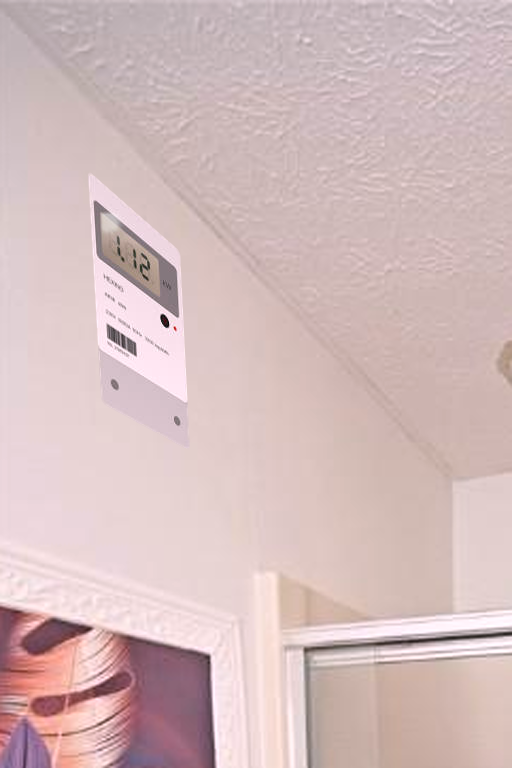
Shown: value=1.12 unit=kW
